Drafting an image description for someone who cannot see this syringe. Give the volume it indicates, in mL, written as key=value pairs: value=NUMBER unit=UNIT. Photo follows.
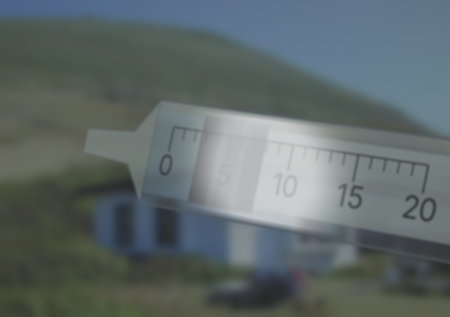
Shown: value=2.5 unit=mL
